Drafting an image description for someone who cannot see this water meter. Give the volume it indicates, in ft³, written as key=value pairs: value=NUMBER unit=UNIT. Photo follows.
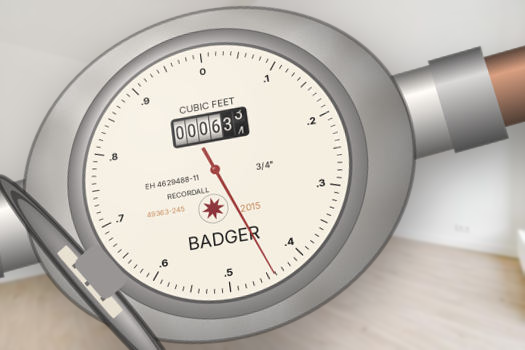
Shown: value=633.44 unit=ft³
